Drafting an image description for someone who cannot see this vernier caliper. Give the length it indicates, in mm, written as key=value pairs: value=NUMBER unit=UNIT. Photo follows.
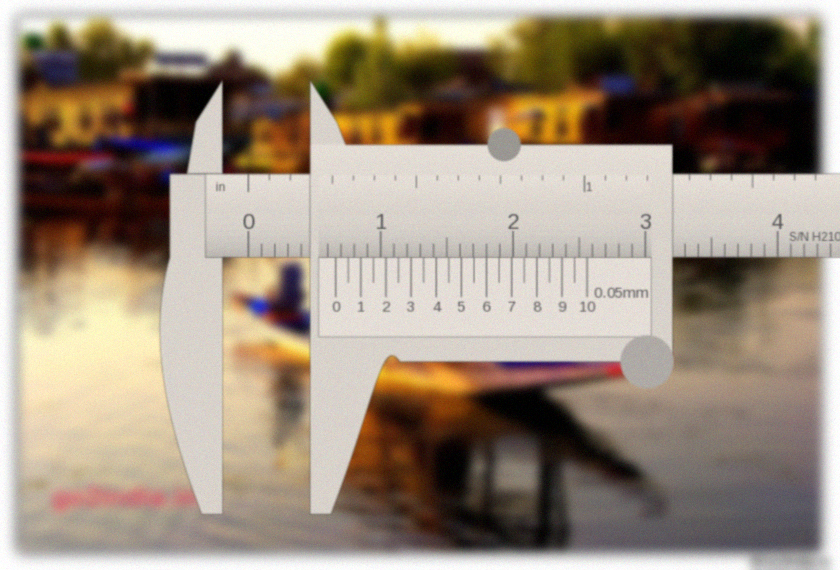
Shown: value=6.6 unit=mm
